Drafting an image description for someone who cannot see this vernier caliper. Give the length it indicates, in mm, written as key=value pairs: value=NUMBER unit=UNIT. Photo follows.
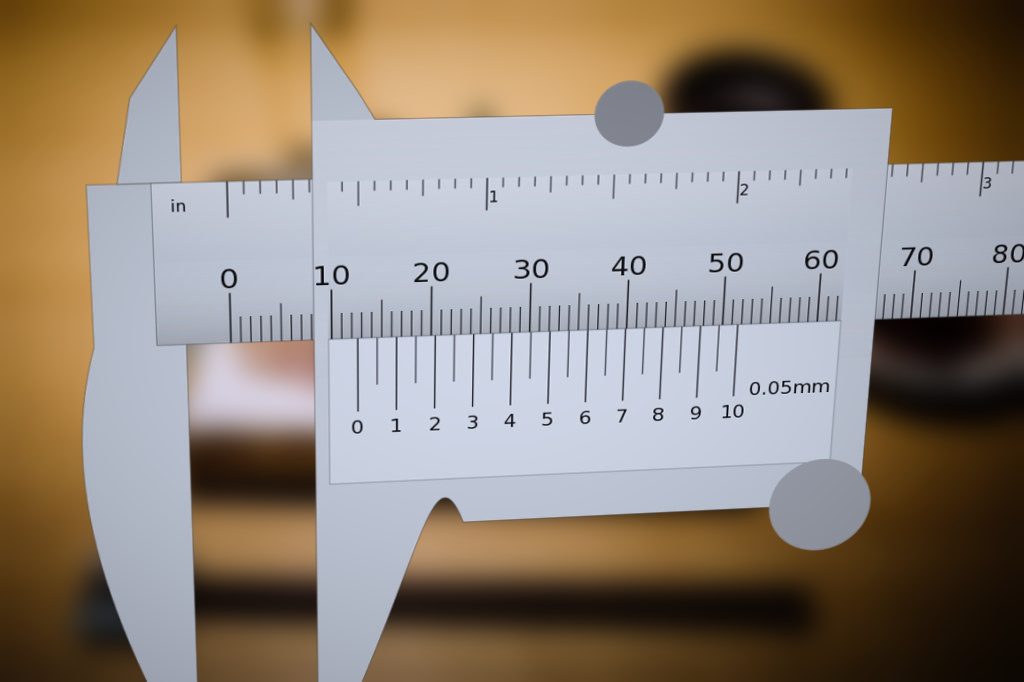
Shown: value=12.6 unit=mm
